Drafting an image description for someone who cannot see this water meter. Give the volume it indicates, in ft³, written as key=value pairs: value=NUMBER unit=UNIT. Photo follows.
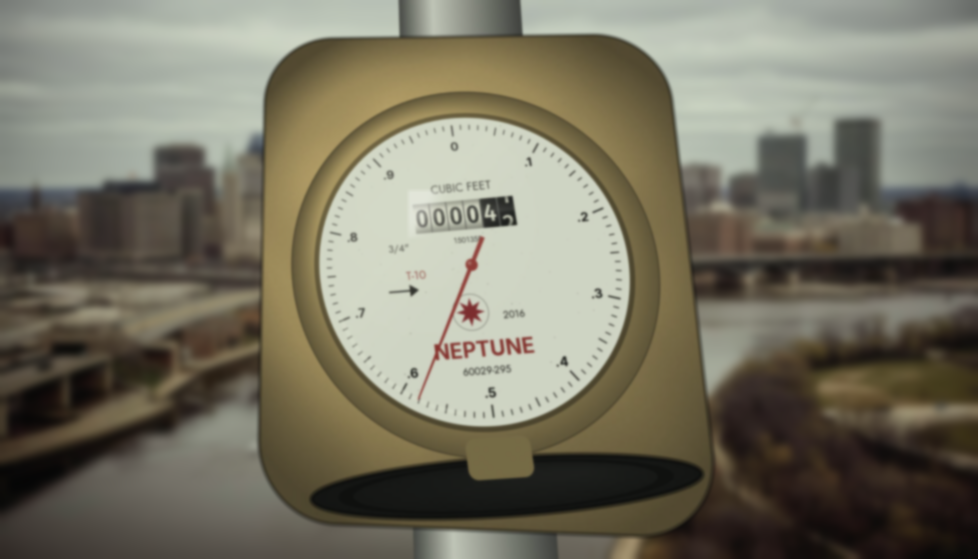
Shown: value=41.58 unit=ft³
